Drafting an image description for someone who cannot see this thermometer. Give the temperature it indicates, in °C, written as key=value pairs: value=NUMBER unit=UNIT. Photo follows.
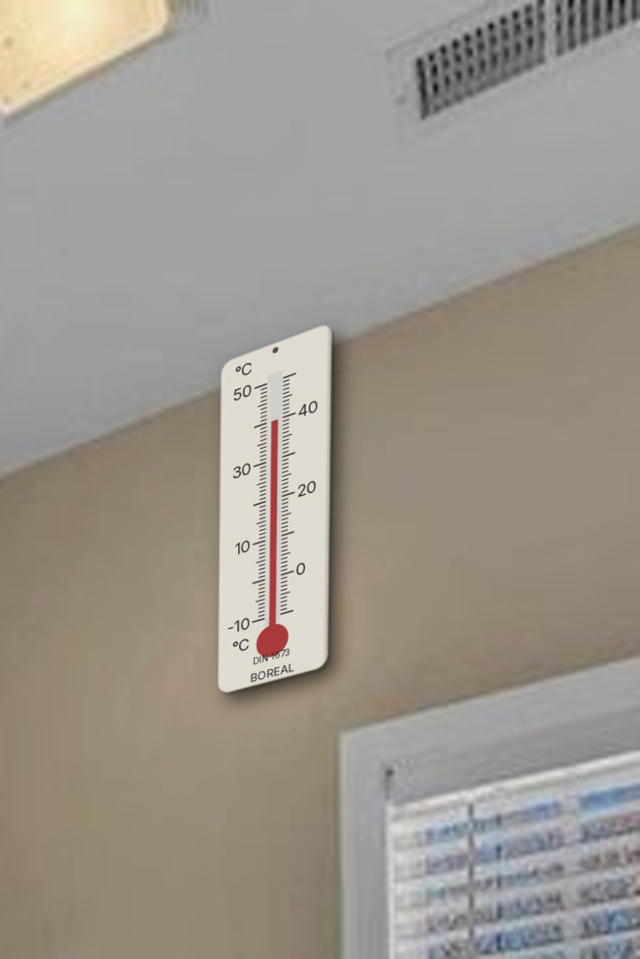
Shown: value=40 unit=°C
